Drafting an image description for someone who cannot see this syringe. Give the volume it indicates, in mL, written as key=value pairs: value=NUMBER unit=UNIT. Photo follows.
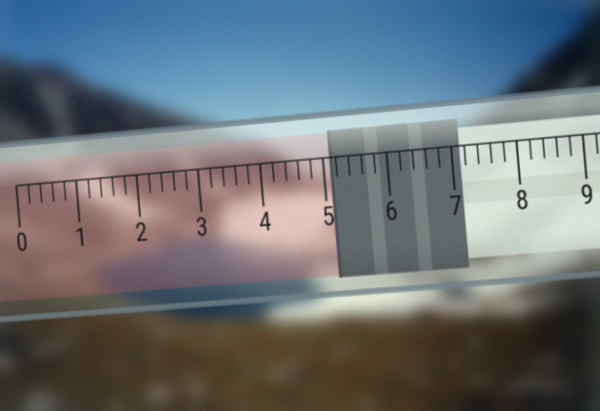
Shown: value=5.1 unit=mL
